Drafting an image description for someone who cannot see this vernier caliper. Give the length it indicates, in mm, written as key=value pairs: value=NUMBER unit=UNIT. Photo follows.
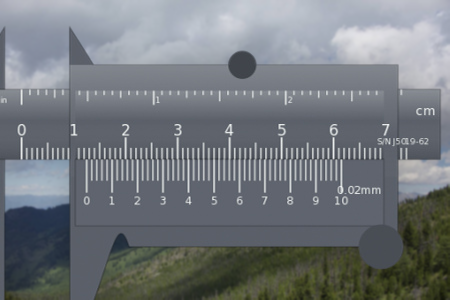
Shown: value=12.5 unit=mm
